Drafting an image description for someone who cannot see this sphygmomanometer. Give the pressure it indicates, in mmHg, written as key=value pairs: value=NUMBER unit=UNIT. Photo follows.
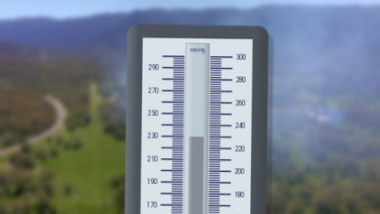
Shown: value=230 unit=mmHg
